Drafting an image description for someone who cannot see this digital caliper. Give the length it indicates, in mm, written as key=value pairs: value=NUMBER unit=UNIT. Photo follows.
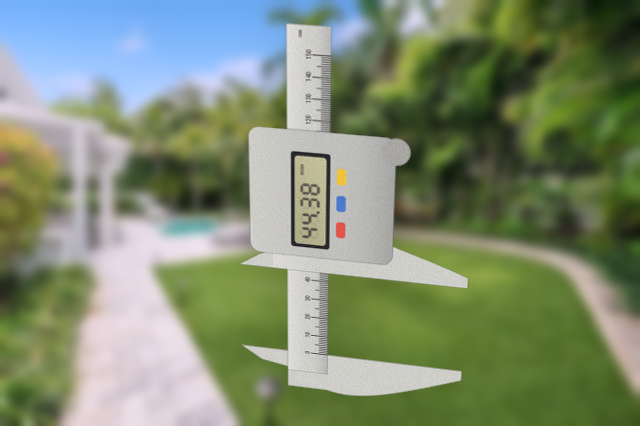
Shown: value=44.38 unit=mm
